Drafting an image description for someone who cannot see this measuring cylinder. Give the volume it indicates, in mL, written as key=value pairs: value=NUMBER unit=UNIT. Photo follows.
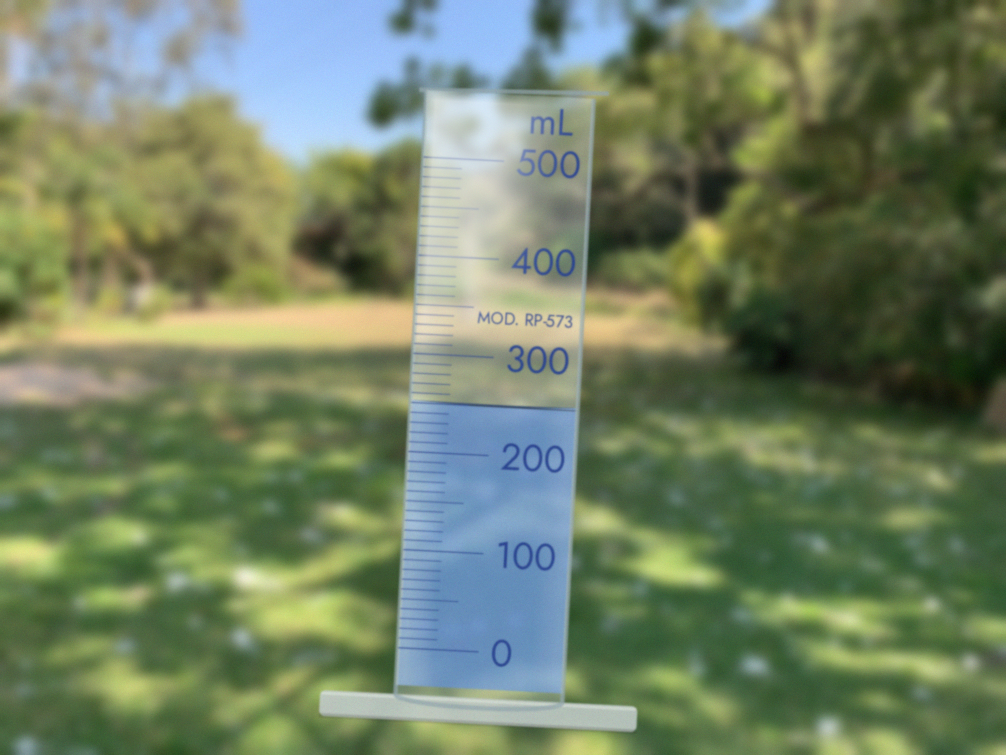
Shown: value=250 unit=mL
